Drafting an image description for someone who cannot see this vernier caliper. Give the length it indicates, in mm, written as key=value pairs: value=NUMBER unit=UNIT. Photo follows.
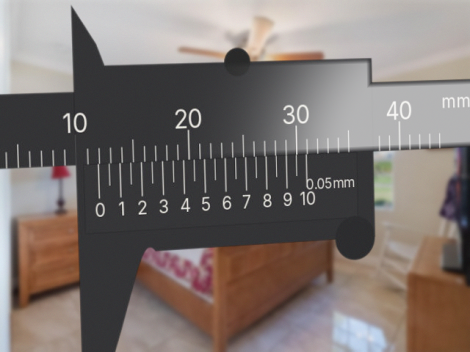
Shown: value=11.9 unit=mm
